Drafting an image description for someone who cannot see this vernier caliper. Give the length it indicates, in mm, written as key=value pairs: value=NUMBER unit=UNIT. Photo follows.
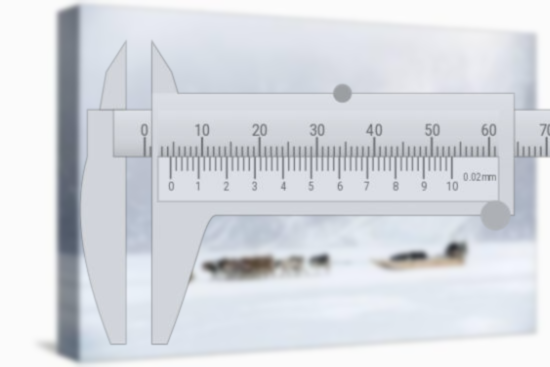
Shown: value=4.5 unit=mm
